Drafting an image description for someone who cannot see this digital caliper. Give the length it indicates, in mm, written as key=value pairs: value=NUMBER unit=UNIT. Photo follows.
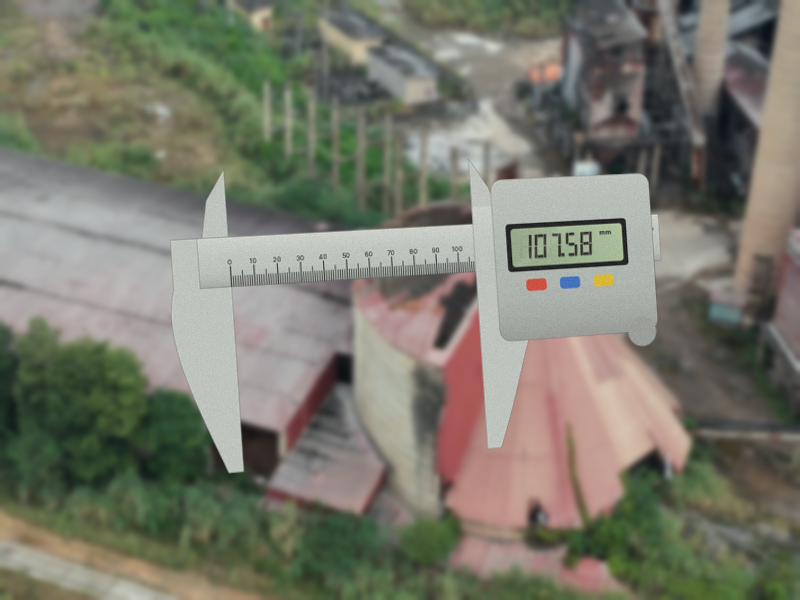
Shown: value=107.58 unit=mm
